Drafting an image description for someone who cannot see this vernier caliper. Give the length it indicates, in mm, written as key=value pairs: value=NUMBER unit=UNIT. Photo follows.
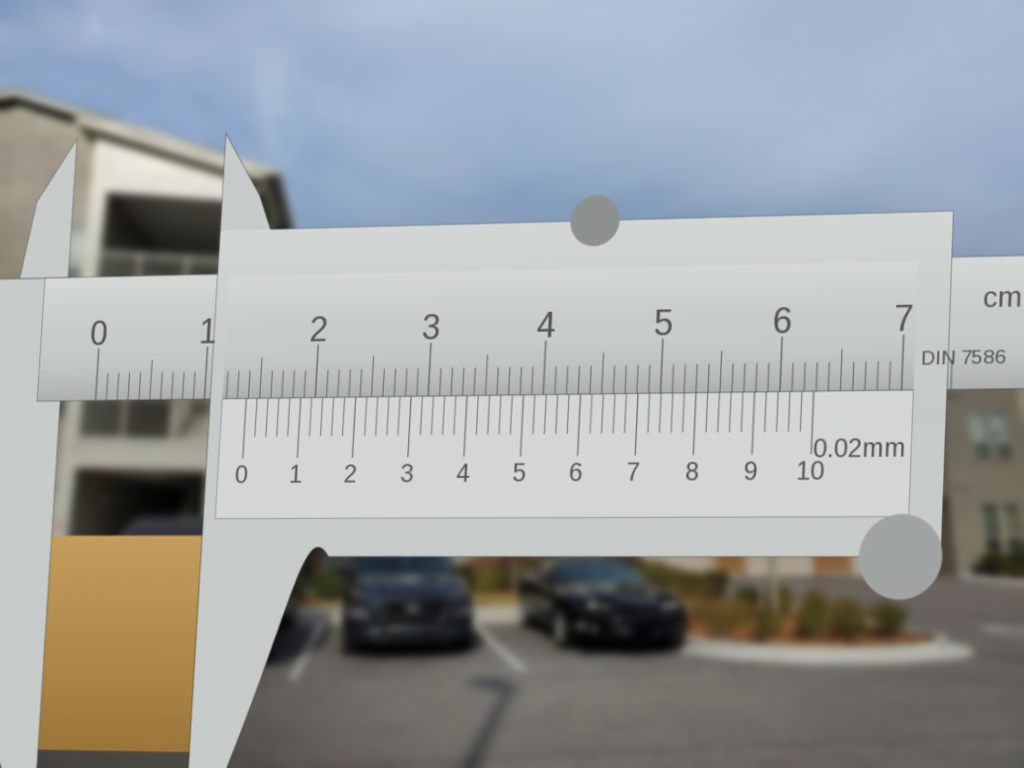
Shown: value=13.8 unit=mm
